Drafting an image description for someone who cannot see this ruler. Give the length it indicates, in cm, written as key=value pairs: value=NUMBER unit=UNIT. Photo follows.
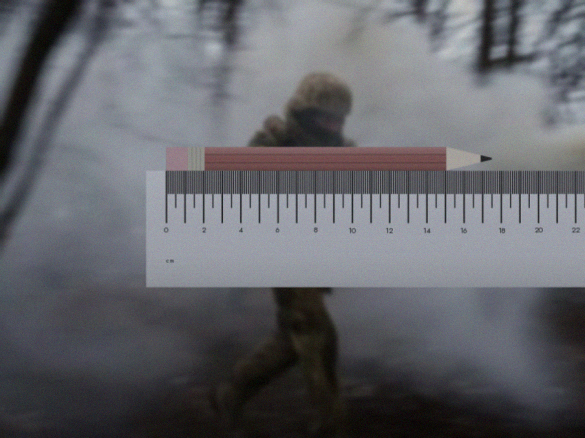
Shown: value=17.5 unit=cm
